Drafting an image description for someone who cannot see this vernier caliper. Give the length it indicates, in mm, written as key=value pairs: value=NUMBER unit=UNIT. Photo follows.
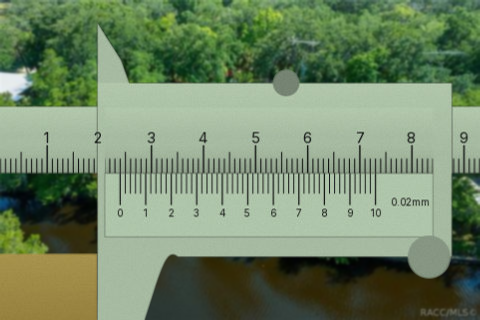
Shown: value=24.0 unit=mm
